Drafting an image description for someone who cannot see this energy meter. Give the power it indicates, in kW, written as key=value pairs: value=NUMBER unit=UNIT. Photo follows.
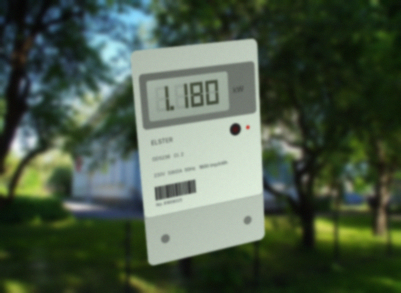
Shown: value=1.180 unit=kW
